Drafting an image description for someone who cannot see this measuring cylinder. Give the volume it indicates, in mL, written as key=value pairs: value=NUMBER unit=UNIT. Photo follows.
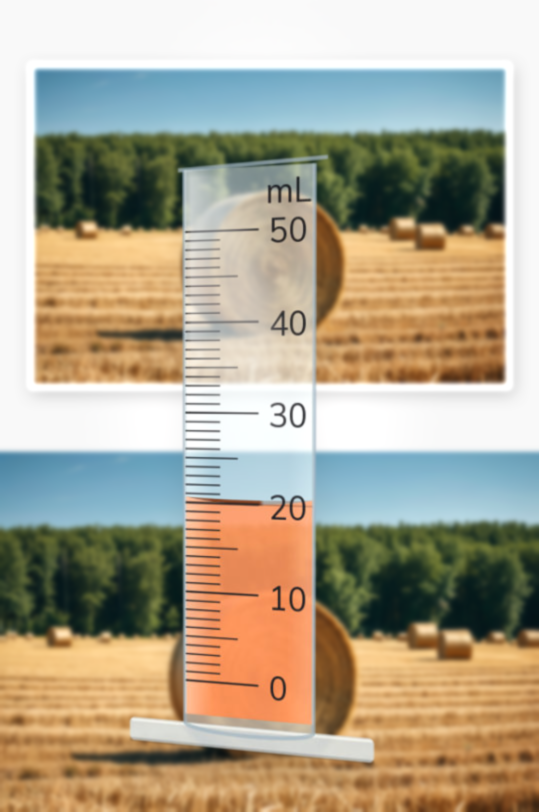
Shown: value=20 unit=mL
